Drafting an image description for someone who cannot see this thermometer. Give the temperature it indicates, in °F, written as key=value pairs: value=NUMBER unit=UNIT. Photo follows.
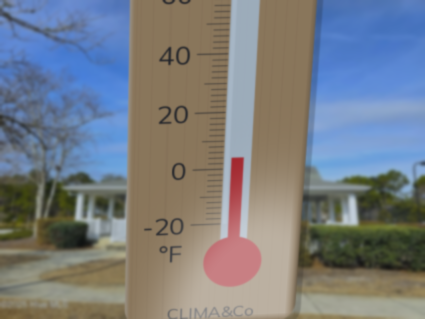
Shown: value=4 unit=°F
